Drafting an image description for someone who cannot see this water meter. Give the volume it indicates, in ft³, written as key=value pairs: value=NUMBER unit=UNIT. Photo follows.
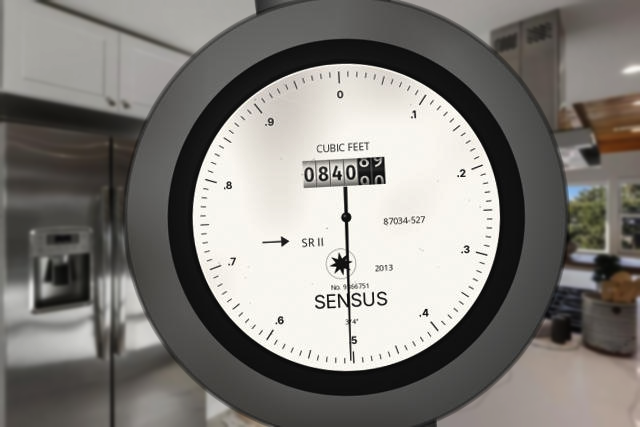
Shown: value=84089.50 unit=ft³
